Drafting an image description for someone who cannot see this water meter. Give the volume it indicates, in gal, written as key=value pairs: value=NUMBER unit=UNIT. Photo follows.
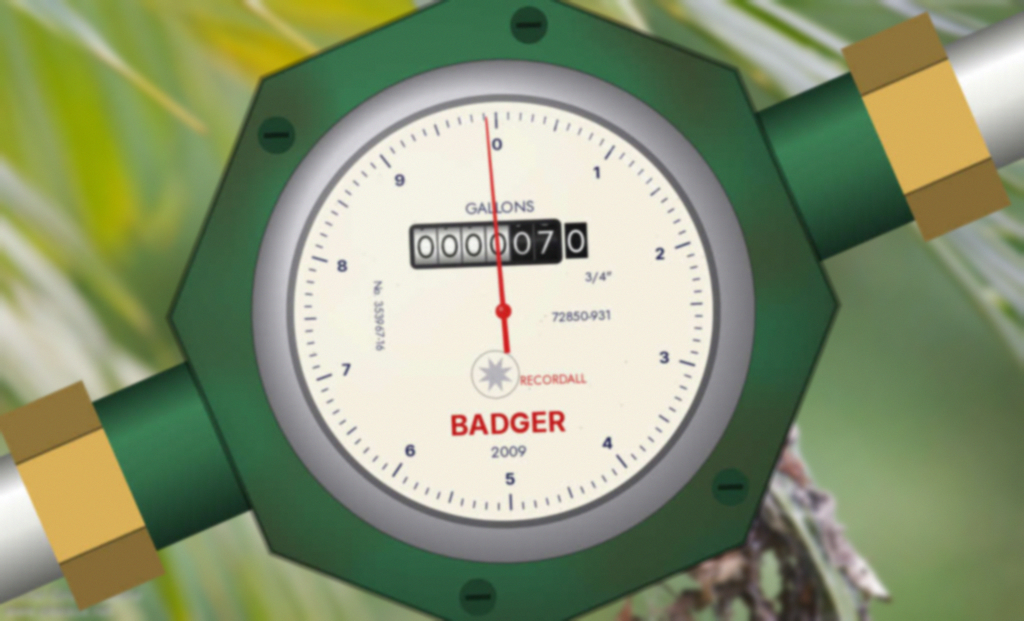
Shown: value=69.9 unit=gal
